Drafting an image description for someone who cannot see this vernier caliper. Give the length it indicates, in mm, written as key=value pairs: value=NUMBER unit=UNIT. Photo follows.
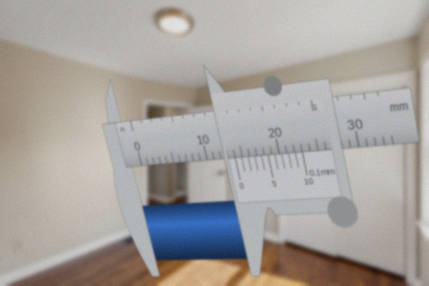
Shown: value=14.0 unit=mm
